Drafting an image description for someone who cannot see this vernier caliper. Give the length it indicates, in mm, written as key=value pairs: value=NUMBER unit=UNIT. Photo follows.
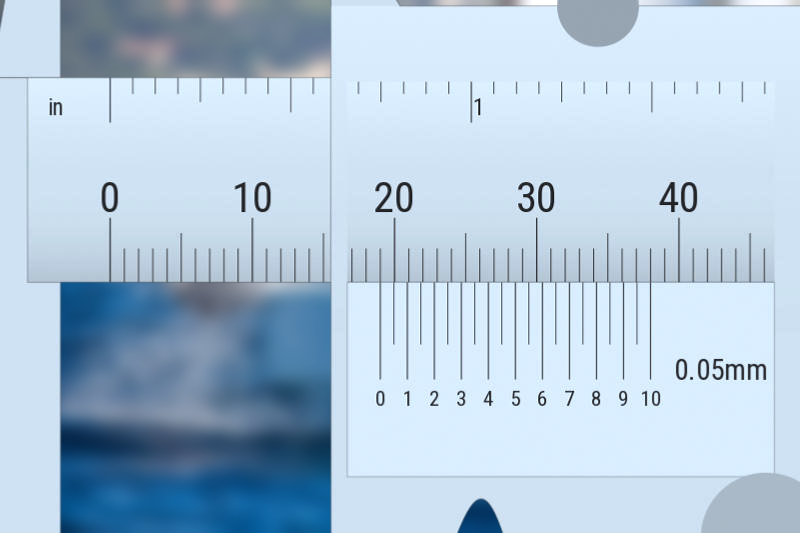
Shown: value=19.0 unit=mm
